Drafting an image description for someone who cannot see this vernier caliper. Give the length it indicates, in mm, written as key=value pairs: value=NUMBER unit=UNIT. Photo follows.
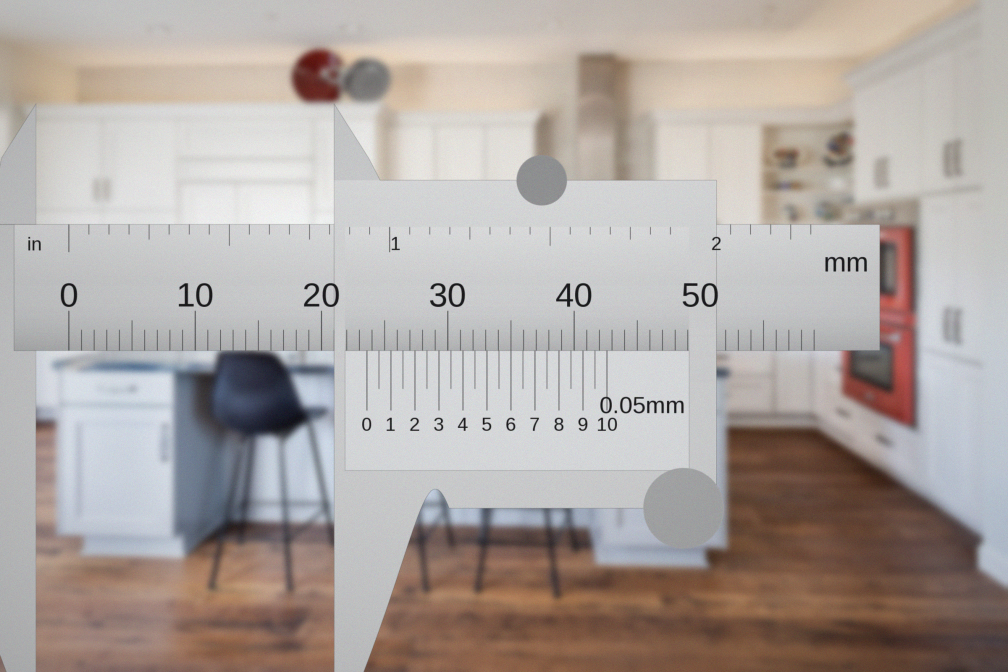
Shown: value=23.6 unit=mm
